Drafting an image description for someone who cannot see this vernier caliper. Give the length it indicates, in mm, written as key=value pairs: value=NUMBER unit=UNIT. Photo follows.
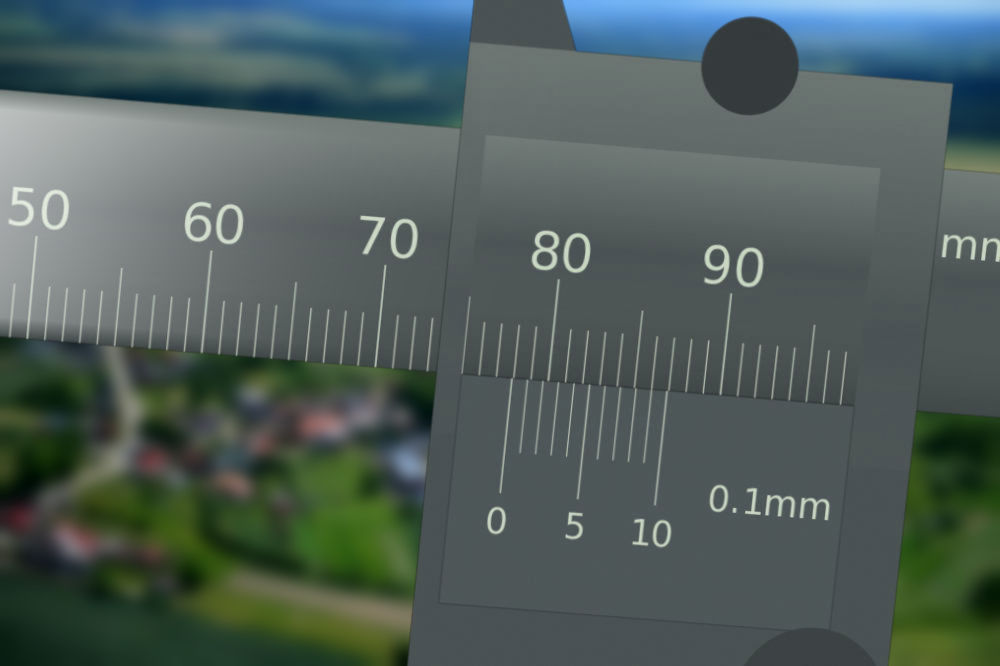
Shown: value=77.9 unit=mm
